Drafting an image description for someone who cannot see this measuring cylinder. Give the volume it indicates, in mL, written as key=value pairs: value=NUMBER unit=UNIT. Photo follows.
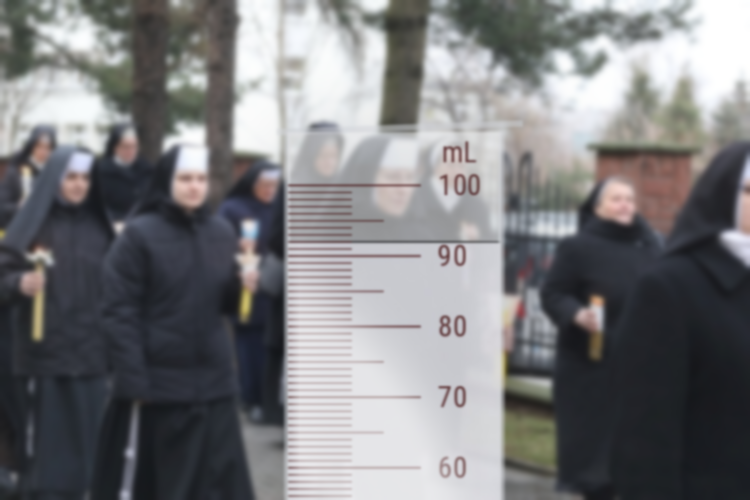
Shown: value=92 unit=mL
